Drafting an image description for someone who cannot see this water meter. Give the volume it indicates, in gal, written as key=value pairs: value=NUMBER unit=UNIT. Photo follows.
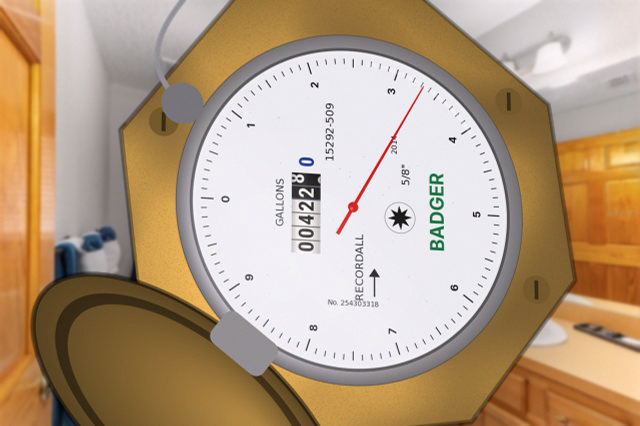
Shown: value=42283.3 unit=gal
